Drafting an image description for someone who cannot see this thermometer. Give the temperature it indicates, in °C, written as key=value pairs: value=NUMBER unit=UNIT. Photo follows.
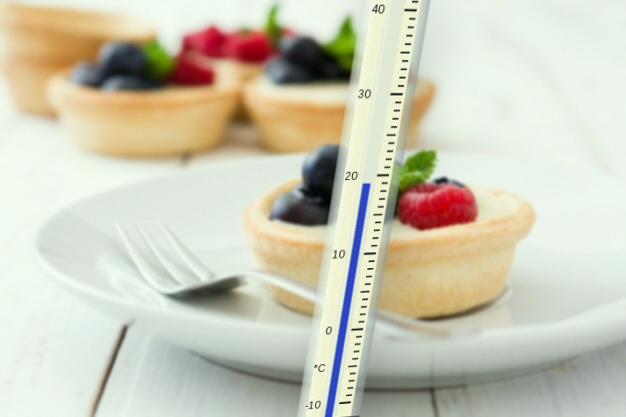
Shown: value=19 unit=°C
